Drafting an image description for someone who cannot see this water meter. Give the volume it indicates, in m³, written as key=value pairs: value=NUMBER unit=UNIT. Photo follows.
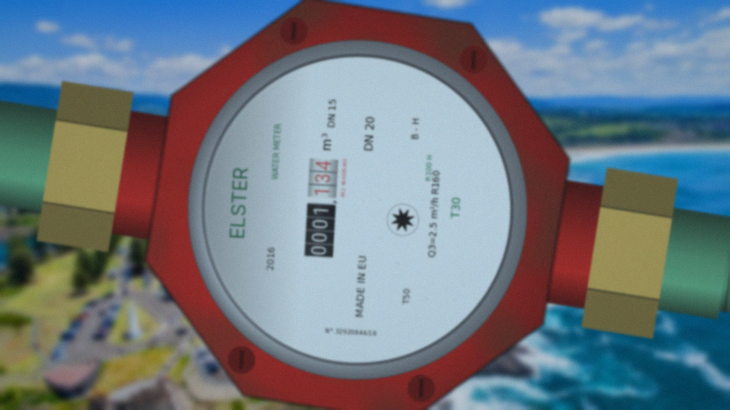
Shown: value=1.134 unit=m³
